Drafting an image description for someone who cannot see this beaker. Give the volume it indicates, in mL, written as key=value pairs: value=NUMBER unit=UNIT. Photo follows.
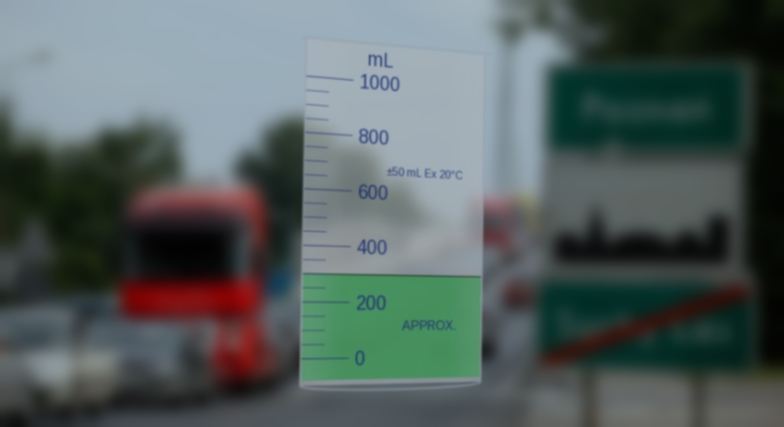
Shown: value=300 unit=mL
